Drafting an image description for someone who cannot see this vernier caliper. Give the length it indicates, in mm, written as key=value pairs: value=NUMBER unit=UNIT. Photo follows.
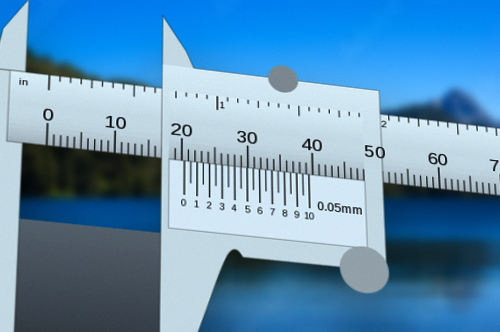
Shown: value=20.4 unit=mm
